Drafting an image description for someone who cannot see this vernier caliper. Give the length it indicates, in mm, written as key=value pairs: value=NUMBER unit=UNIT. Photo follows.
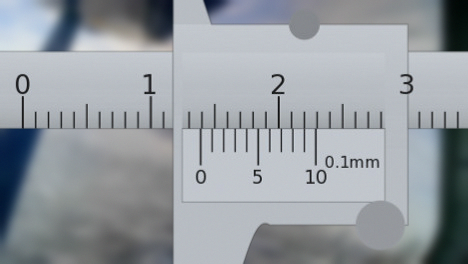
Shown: value=13.9 unit=mm
